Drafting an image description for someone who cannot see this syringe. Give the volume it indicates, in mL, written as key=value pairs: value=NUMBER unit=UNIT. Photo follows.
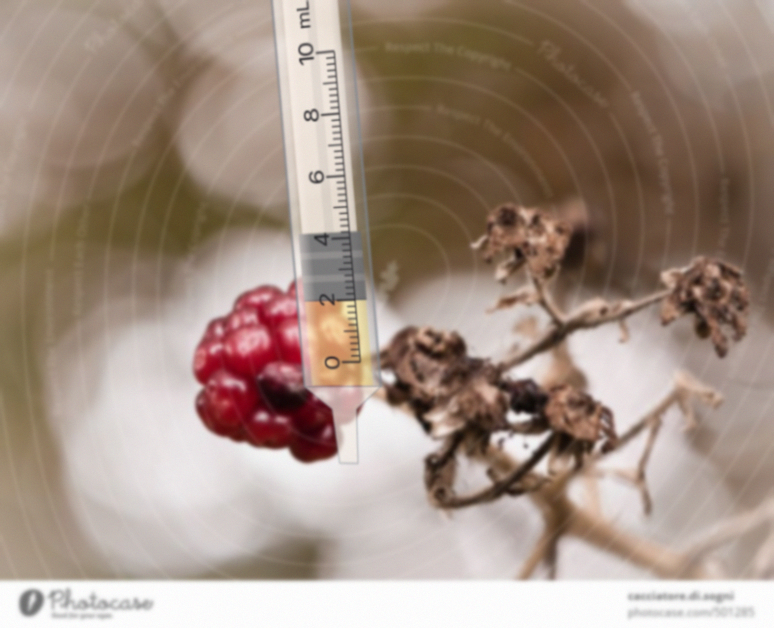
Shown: value=2 unit=mL
